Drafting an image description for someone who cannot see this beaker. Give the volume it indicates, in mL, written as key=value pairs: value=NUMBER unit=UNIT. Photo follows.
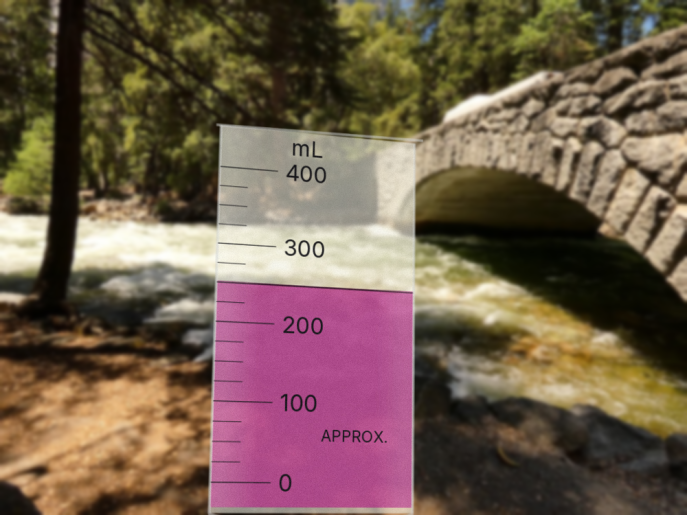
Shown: value=250 unit=mL
